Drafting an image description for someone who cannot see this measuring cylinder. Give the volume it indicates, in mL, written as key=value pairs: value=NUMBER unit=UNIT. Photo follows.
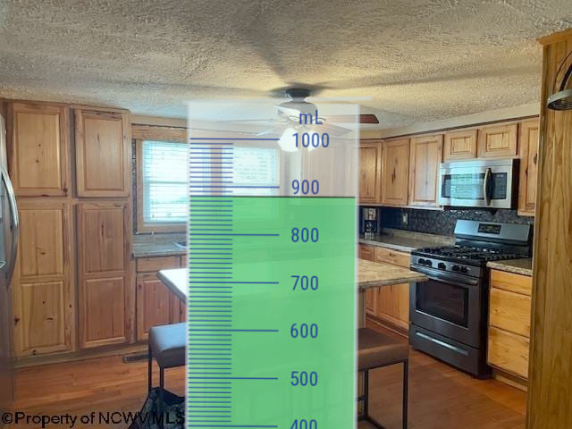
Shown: value=880 unit=mL
